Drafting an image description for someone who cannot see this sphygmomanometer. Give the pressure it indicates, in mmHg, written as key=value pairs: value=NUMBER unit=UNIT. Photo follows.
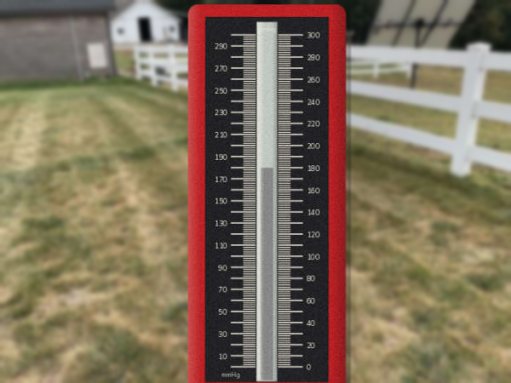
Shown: value=180 unit=mmHg
